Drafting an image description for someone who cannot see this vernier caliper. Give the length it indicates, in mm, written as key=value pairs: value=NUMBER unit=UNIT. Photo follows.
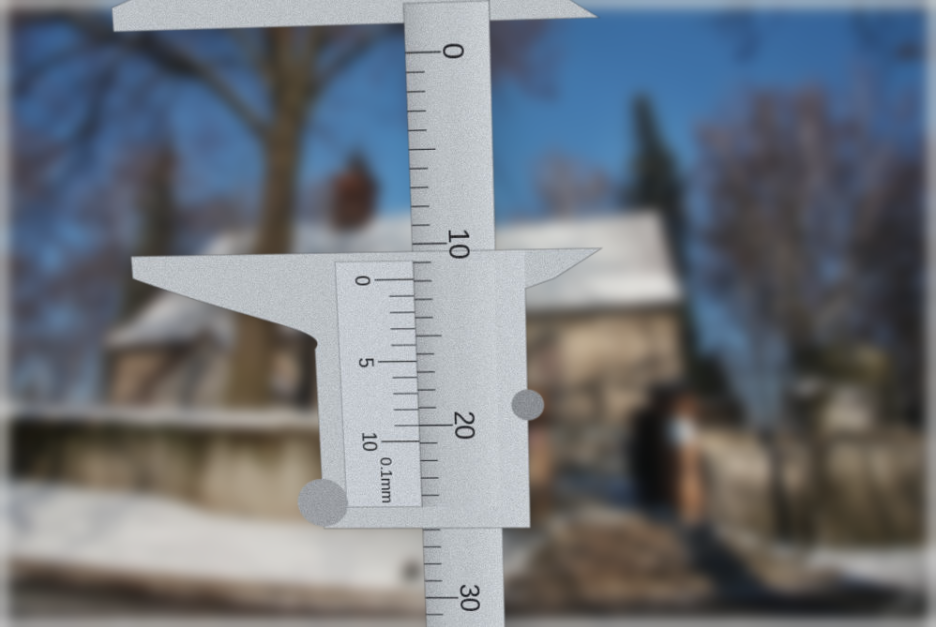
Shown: value=11.9 unit=mm
